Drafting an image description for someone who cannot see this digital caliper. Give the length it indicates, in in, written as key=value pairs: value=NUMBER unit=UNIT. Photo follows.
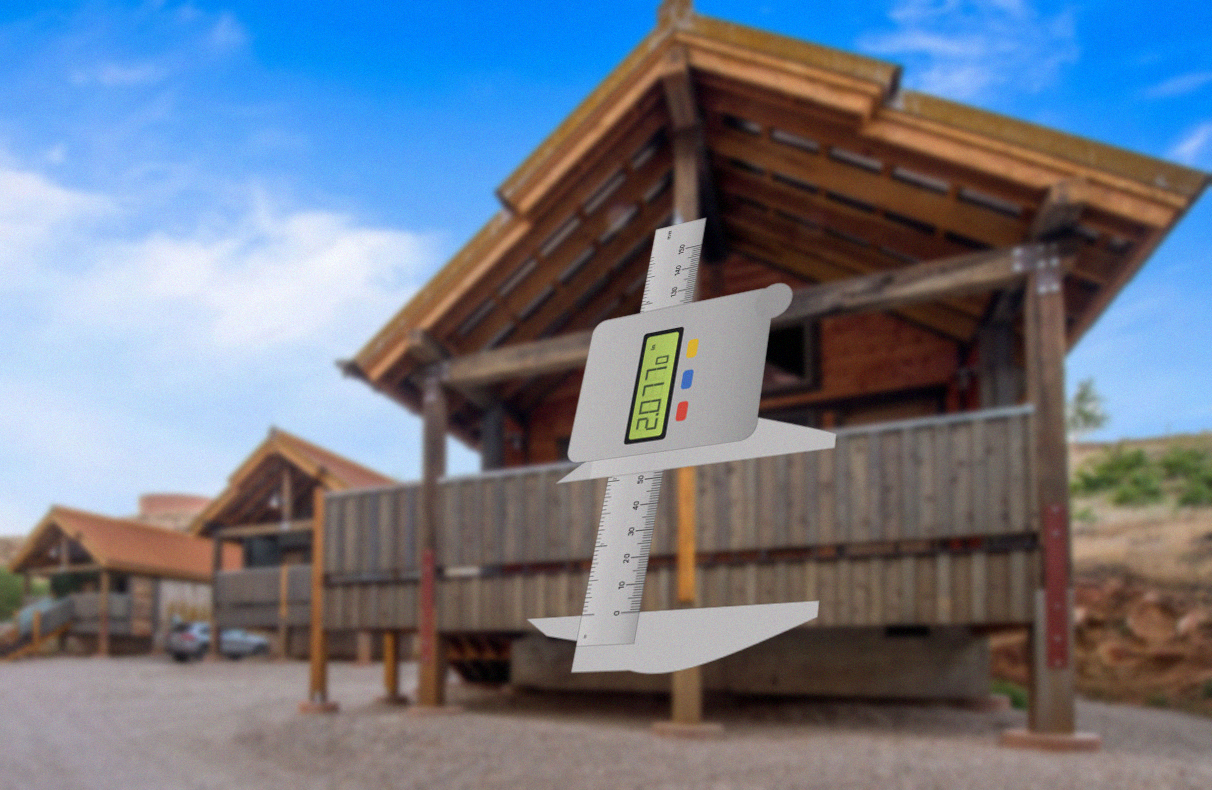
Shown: value=2.0770 unit=in
